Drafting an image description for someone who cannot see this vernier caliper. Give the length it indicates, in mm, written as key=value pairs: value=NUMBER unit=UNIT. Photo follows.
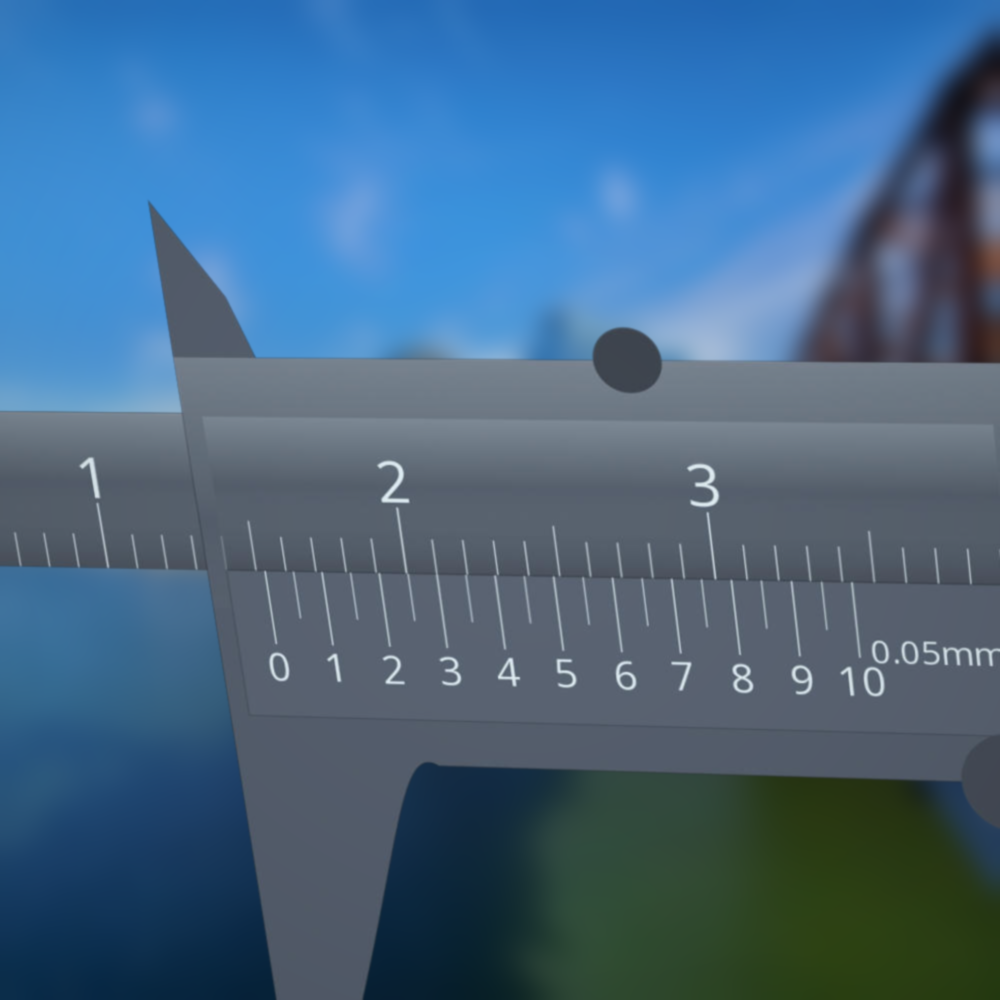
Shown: value=15.30 unit=mm
